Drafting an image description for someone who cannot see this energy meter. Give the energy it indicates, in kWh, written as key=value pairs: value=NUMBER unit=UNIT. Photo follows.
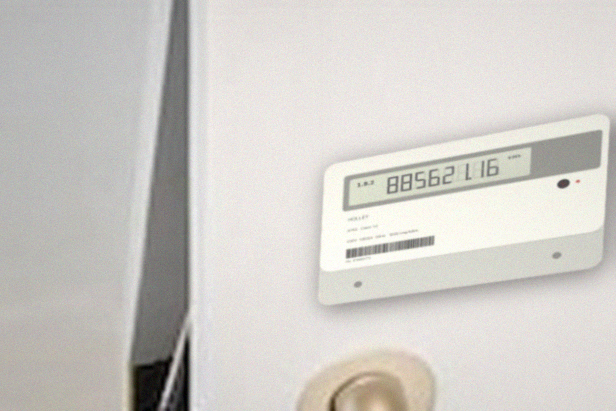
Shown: value=885621.16 unit=kWh
